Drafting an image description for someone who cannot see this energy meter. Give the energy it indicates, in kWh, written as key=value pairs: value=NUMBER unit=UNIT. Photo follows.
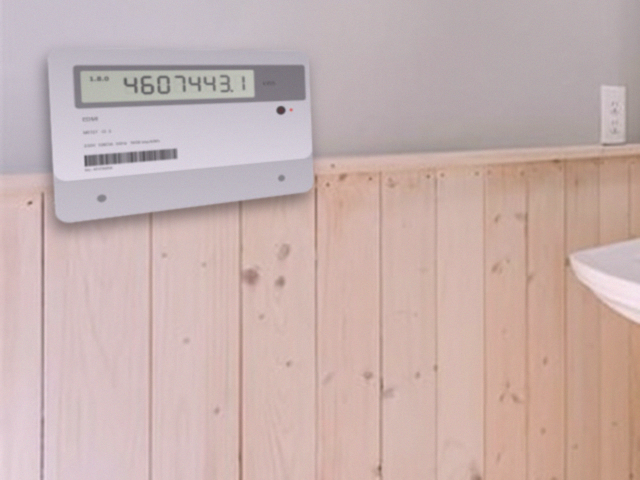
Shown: value=4607443.1 unit=kWh
